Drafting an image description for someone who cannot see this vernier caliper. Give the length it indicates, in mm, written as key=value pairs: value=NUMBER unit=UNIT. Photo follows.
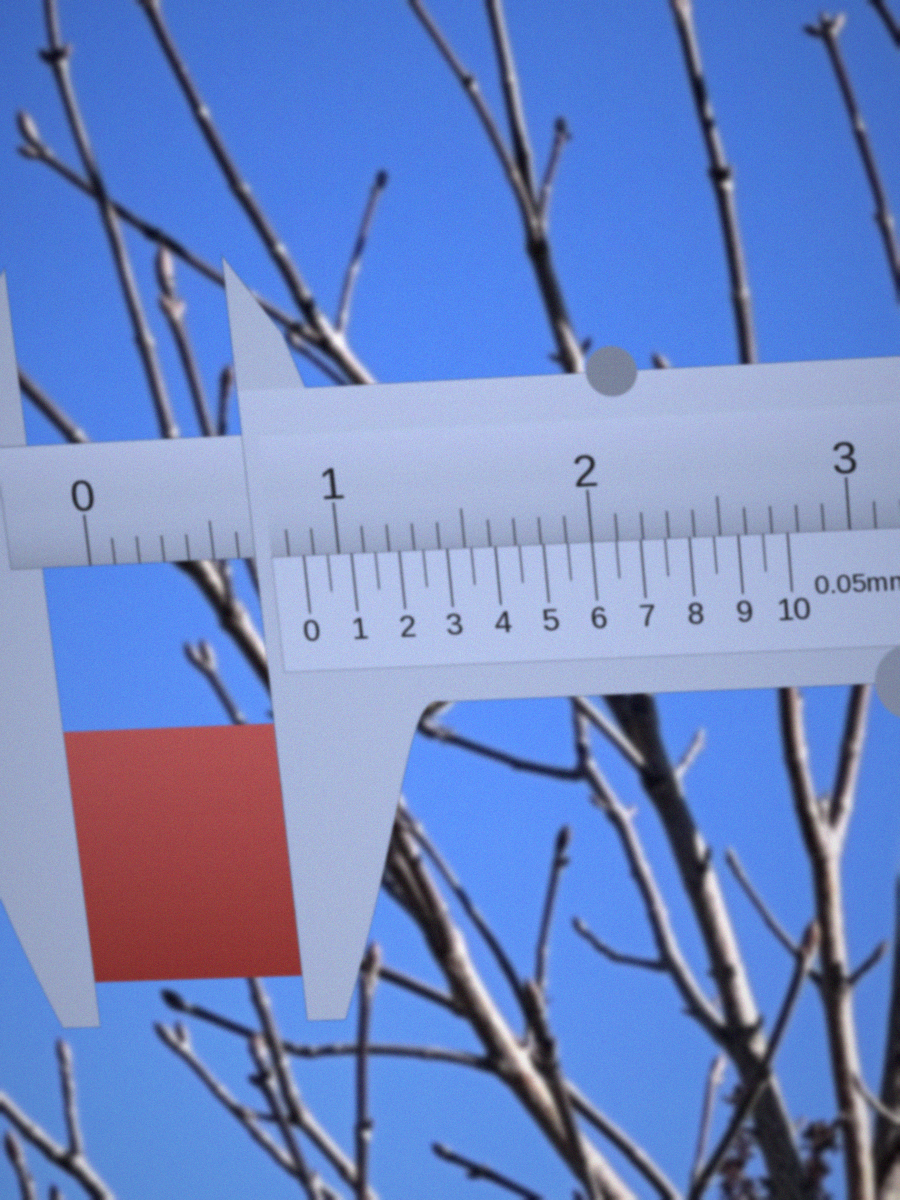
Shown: value=8.6 unit=mm
